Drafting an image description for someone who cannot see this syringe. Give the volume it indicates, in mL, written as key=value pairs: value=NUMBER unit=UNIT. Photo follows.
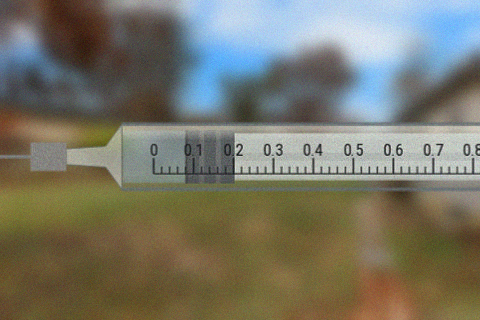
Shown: value=0.08 unit=mL
